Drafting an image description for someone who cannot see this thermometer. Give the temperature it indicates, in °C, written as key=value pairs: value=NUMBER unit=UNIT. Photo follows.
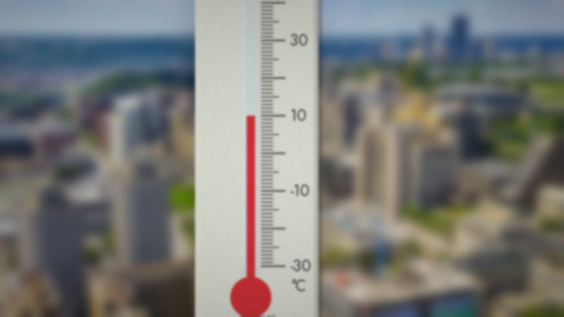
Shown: value=10 unit=°C
